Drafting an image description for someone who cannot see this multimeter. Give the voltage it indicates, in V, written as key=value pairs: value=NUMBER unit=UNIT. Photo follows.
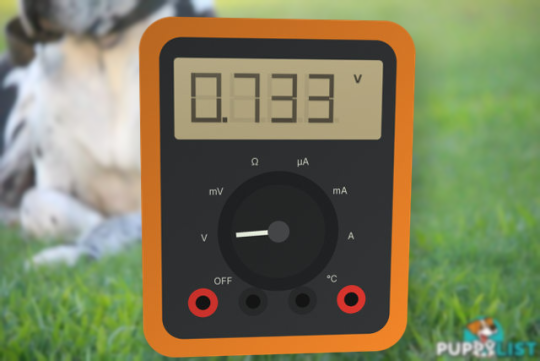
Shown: value=0.733 unit=V
